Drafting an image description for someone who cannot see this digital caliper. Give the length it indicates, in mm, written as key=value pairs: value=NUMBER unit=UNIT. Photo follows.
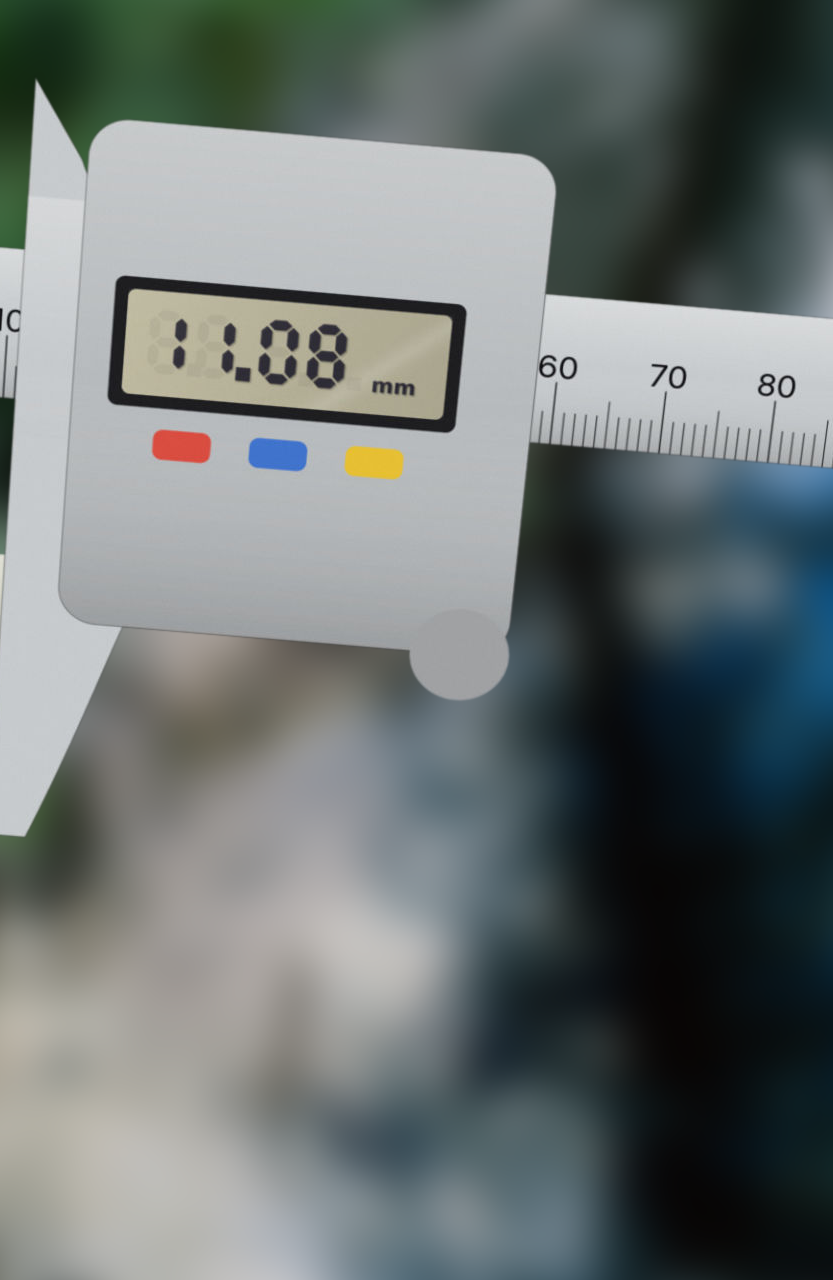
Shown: value=11.08 unit=mm
